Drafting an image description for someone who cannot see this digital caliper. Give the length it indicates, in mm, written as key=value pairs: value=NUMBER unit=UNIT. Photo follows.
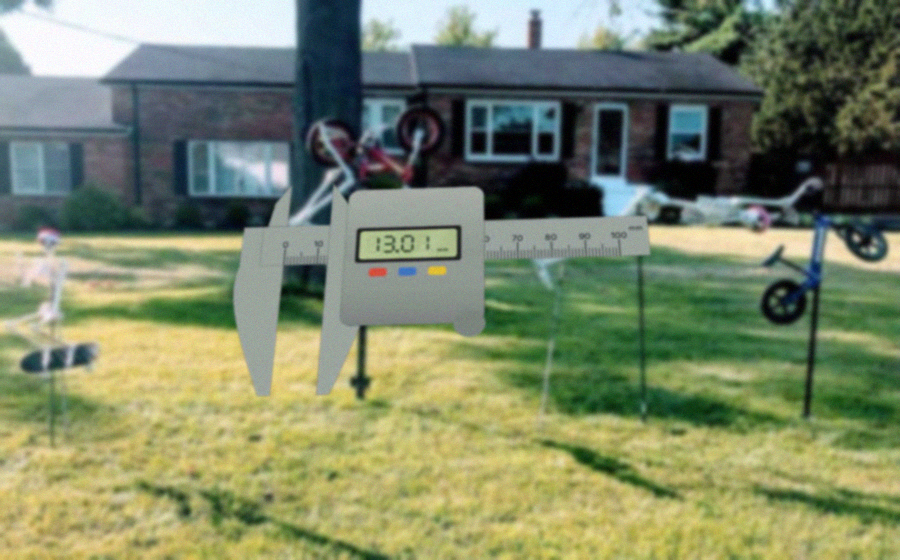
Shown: value=13.01 unit=mm
